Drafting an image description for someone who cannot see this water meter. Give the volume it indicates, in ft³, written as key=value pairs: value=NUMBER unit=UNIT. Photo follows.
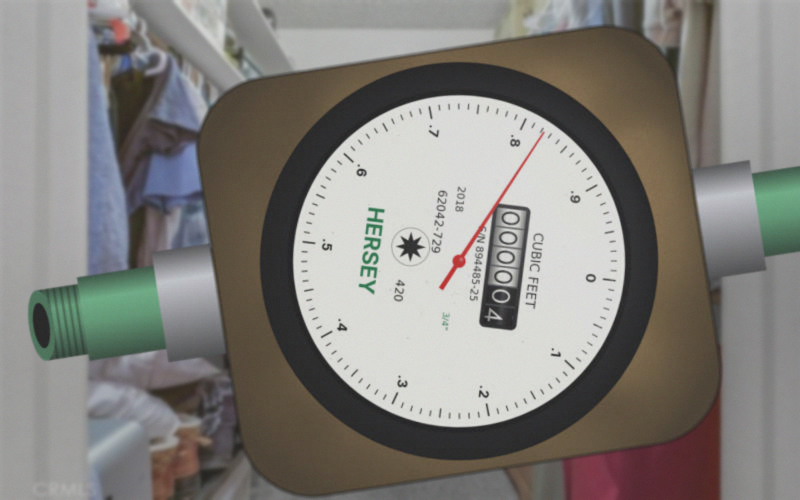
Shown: value=3.82 unit=ft³
